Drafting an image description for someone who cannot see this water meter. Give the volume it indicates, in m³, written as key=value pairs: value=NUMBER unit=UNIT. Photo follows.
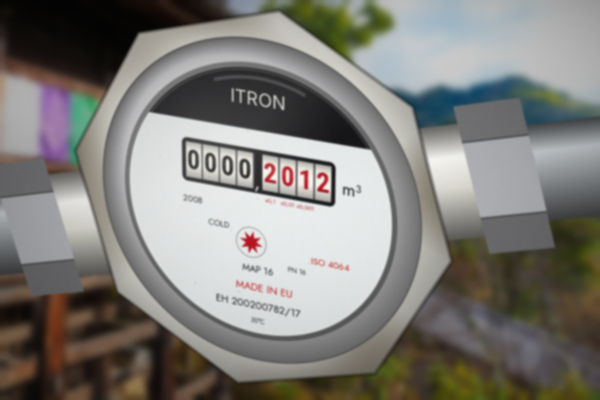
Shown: value=0.2012 unit=m³
